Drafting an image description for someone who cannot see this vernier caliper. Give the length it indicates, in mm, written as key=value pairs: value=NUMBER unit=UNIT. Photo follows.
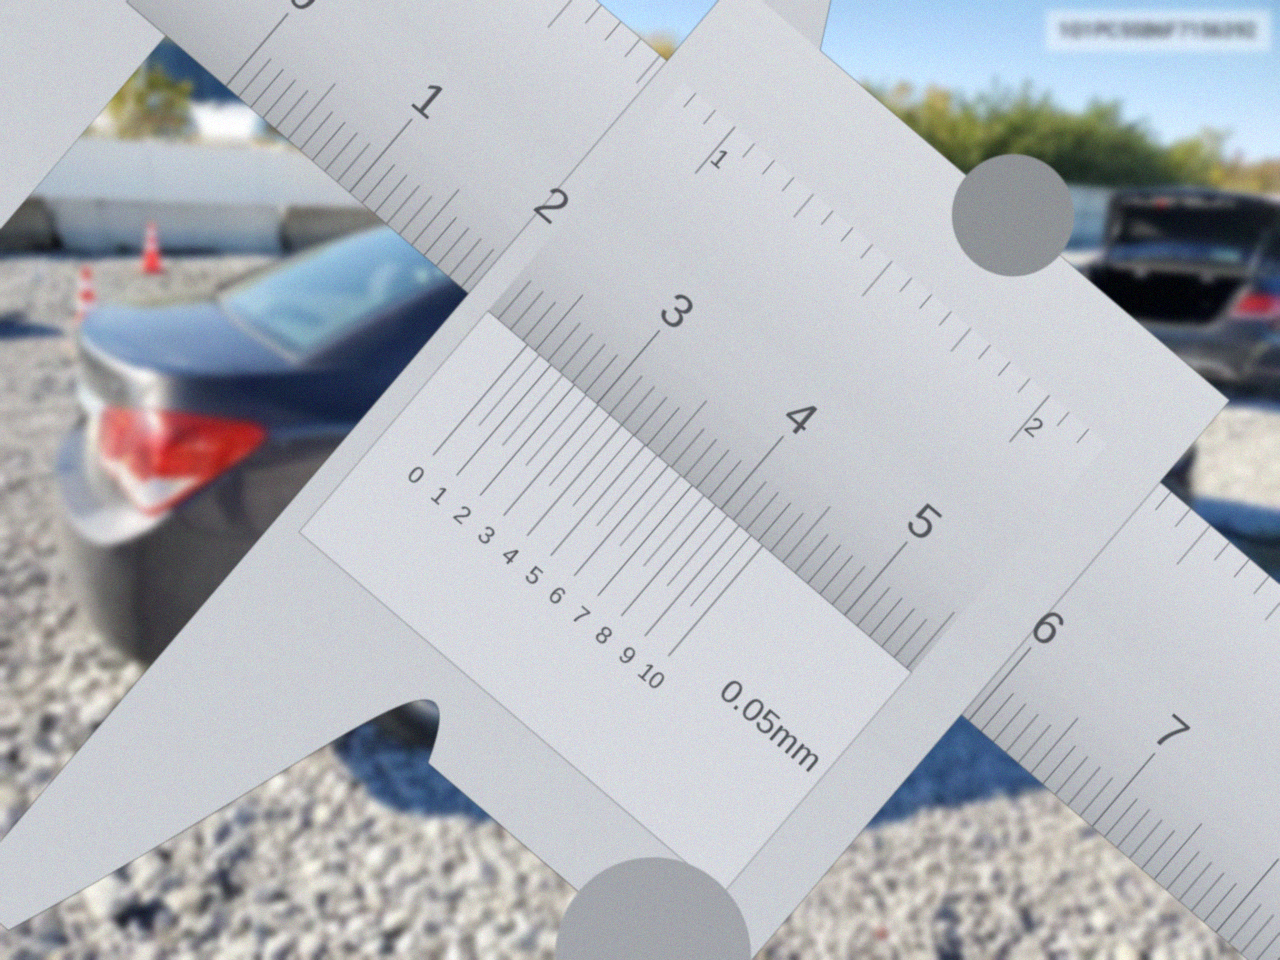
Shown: value=24.4 unit=mm
